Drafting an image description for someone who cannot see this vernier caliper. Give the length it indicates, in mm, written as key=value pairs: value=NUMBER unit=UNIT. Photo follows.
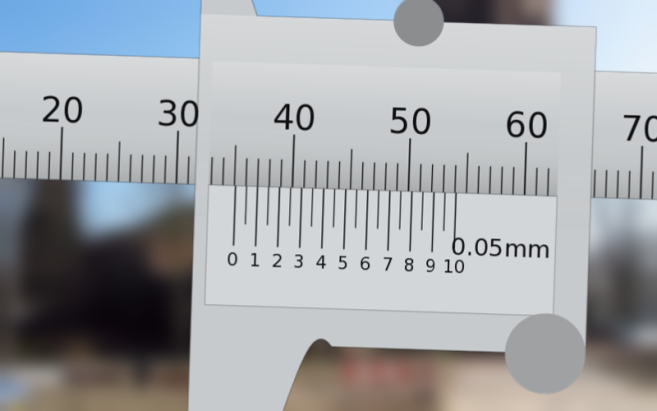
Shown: value=35.1 unit=mm
